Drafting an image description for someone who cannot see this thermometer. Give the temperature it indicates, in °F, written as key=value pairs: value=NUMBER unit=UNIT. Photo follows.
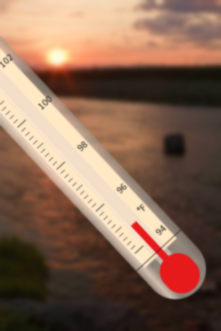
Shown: value=94.8 unit=°F
